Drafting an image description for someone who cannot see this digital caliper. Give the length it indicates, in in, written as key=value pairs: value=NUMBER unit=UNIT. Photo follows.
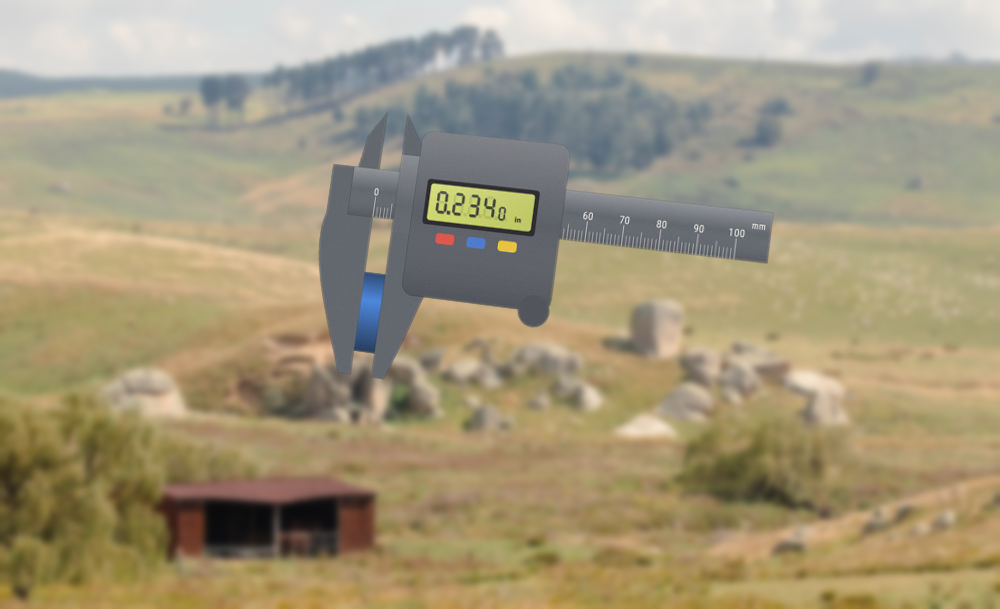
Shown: value=0.2340 unit=in
